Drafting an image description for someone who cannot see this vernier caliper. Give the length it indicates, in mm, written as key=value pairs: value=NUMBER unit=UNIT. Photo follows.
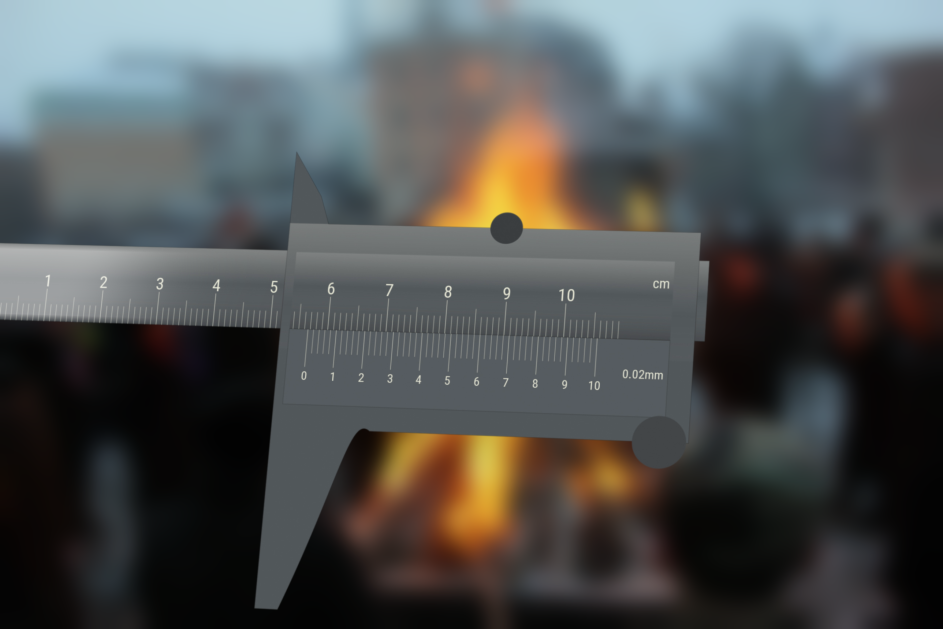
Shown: value=56.6 unit=mm
